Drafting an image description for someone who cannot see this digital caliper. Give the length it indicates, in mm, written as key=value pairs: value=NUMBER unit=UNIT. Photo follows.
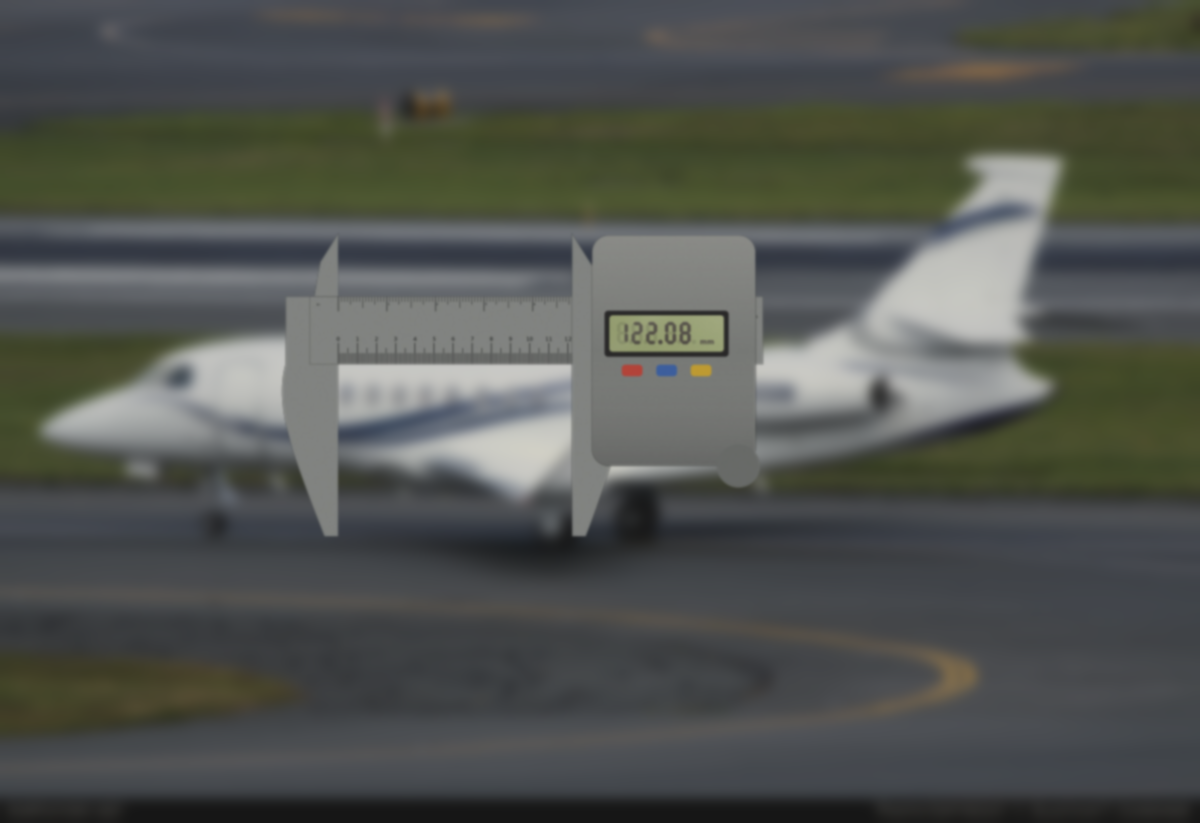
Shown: value=122.08 unit=mm
